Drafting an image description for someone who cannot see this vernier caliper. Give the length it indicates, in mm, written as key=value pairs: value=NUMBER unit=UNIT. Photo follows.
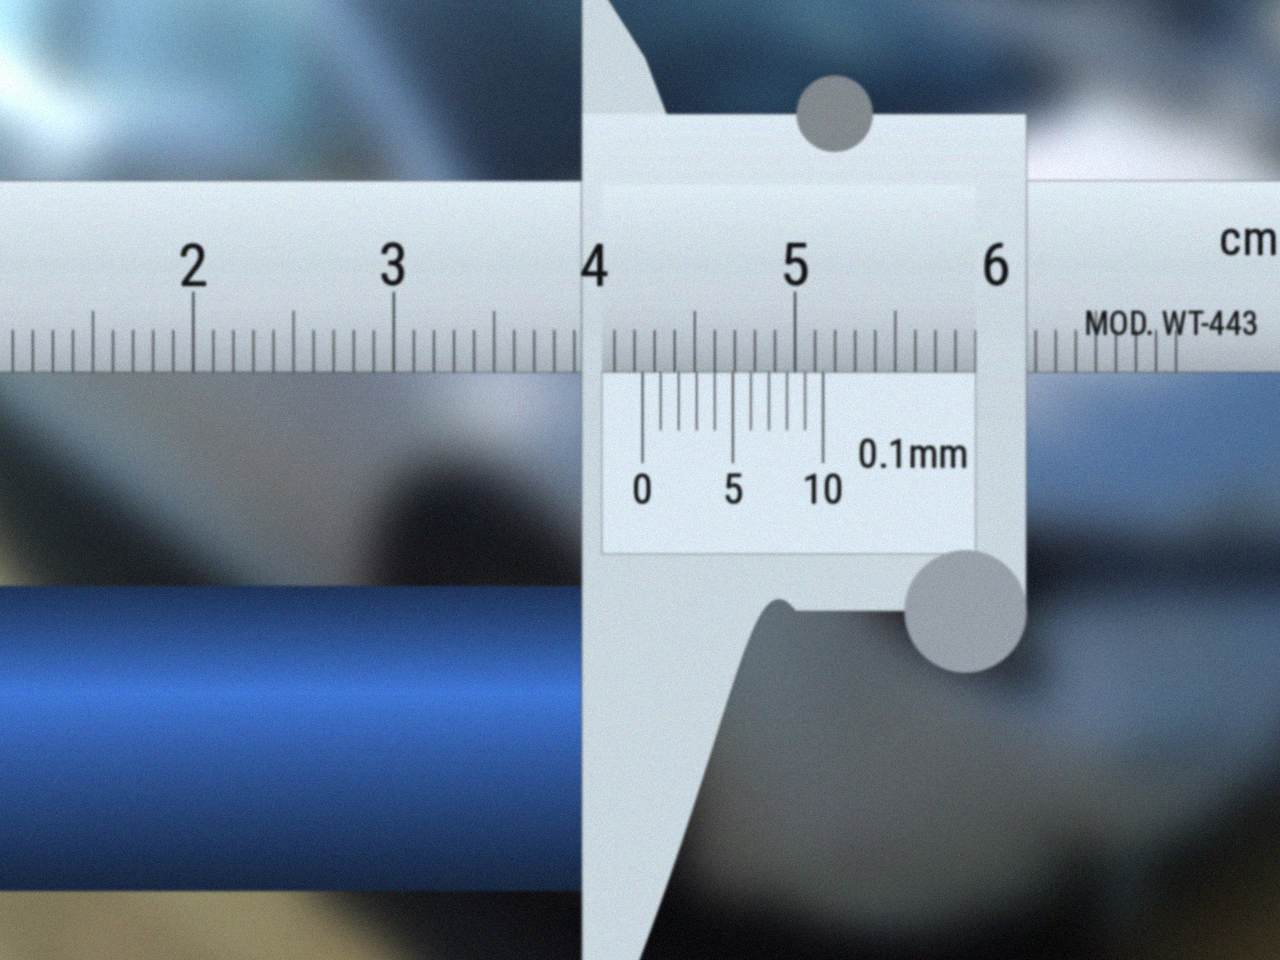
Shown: value=42.4 unit=mm
